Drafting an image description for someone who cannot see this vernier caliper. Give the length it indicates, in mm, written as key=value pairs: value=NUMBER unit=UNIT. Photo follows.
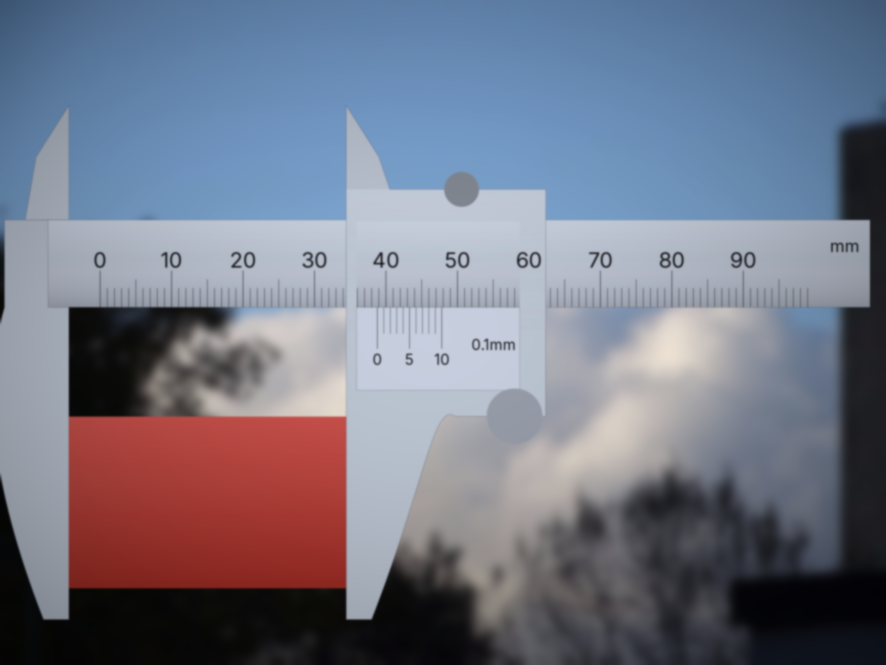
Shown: value=38.8 unit=mm
